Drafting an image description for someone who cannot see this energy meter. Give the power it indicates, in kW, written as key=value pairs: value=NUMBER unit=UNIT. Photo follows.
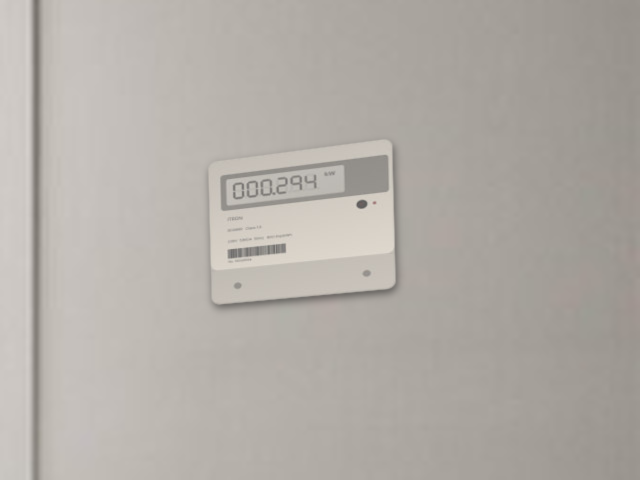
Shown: value=0.294 unit=kW
